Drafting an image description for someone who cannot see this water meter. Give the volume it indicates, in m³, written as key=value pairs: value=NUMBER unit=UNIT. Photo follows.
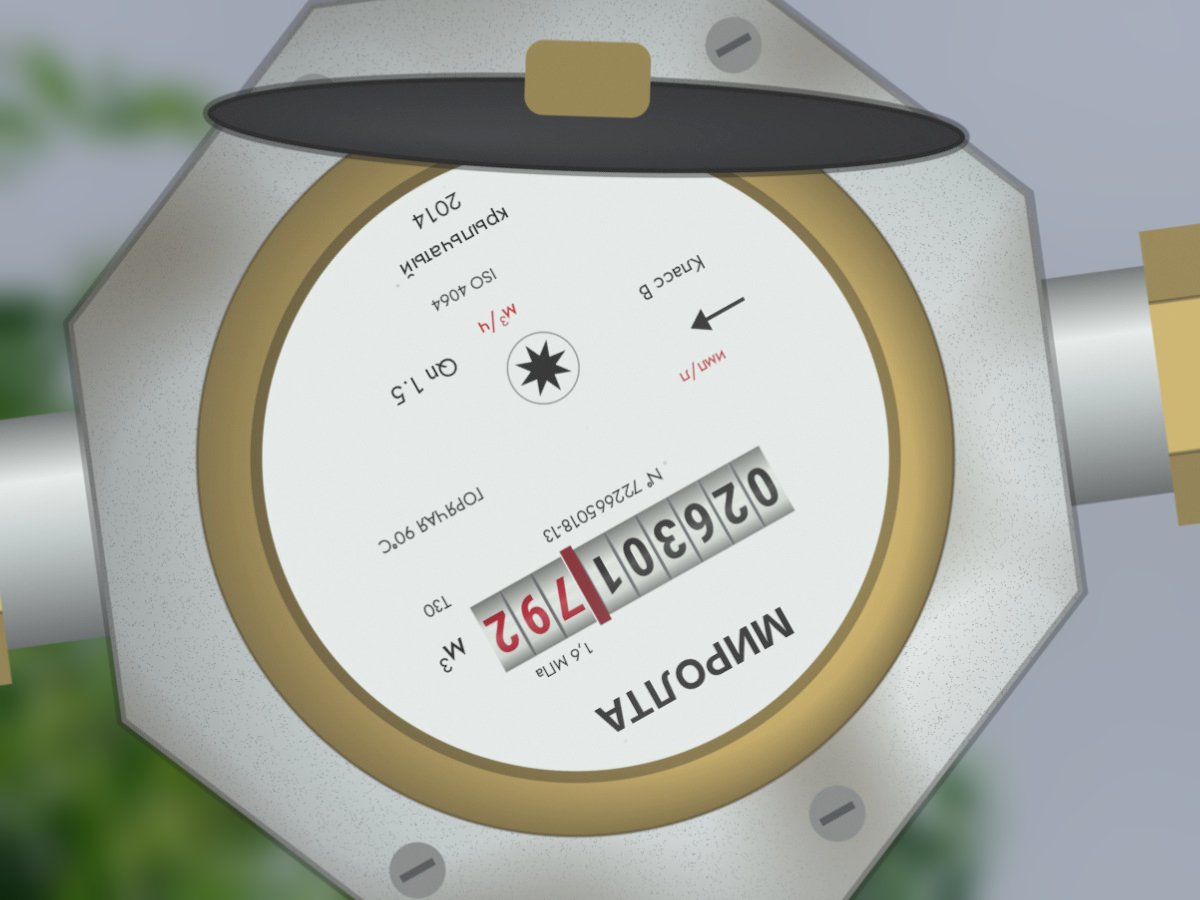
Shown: value=26301.792 unit=m³
